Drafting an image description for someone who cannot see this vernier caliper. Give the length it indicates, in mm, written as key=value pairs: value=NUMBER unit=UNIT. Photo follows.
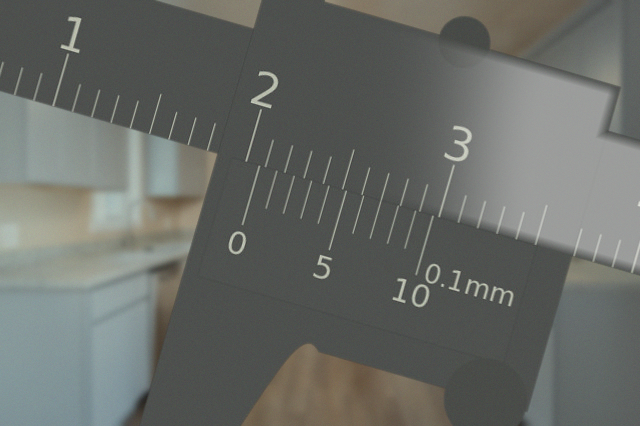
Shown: value=20.7 unit=mm
